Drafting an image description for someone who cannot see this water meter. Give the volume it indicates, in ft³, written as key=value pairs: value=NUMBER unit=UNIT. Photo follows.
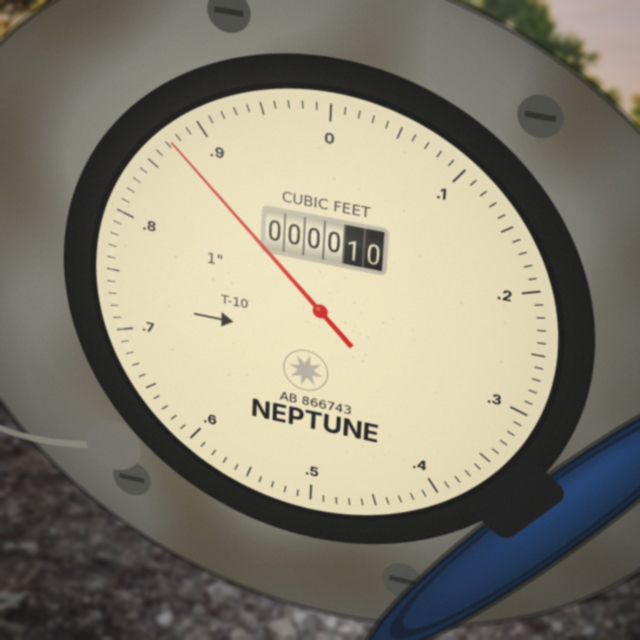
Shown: value=9.87 unit=ft³
